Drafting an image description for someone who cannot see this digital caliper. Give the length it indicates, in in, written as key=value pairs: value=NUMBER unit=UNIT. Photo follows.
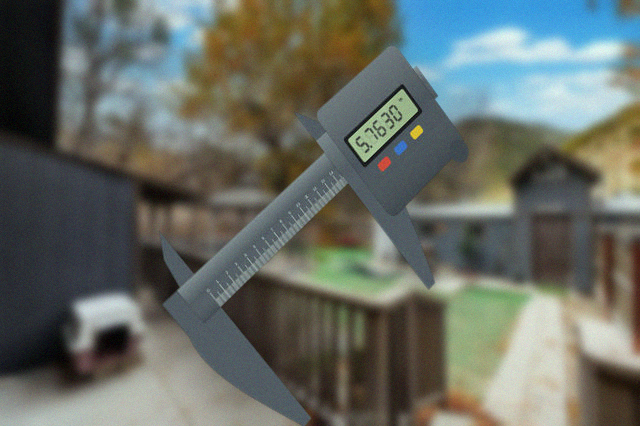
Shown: value=5.7630 unit=in
